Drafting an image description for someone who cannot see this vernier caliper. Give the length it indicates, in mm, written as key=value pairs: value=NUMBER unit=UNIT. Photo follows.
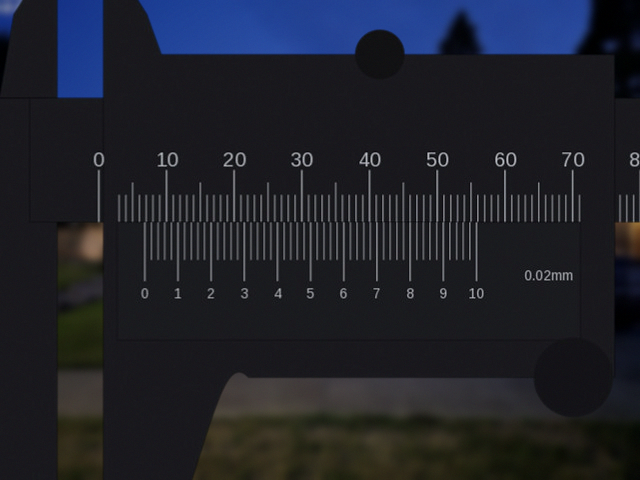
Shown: value=6.8 unit=mm
